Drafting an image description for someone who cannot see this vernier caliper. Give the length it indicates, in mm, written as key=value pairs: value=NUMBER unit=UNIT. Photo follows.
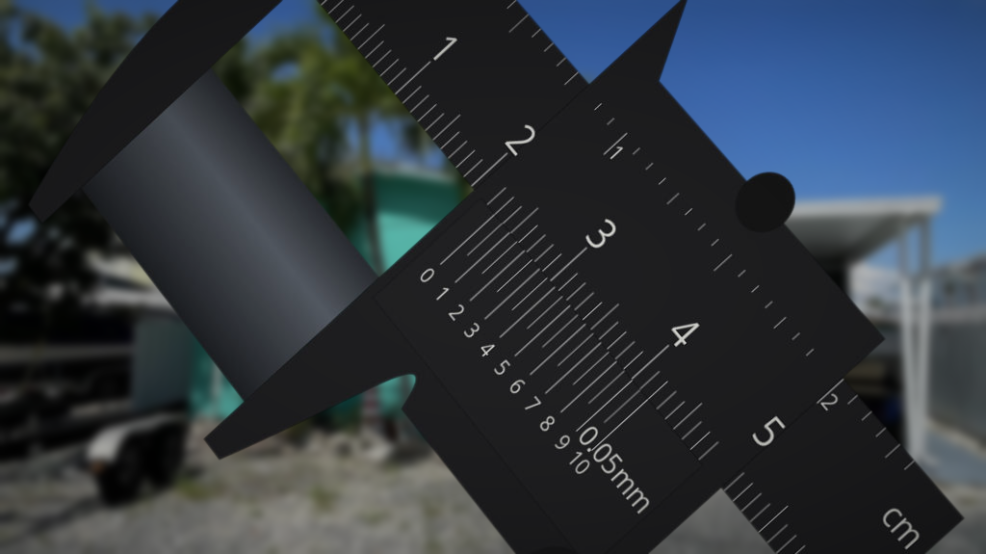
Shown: value=23.0 unit=mm
